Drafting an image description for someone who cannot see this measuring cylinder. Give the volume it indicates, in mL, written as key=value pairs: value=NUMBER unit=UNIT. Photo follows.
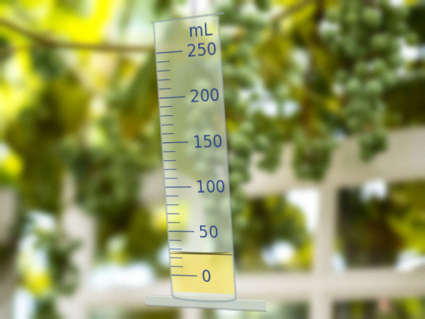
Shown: value=25 unit=mL
